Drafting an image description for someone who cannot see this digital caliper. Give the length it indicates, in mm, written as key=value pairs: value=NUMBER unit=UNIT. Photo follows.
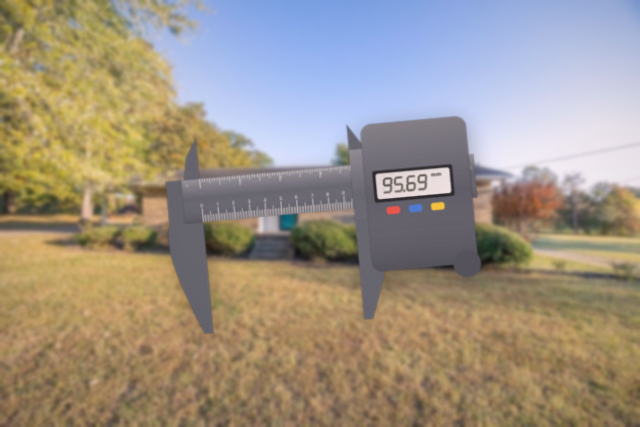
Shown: value=95.69 unit=mm
